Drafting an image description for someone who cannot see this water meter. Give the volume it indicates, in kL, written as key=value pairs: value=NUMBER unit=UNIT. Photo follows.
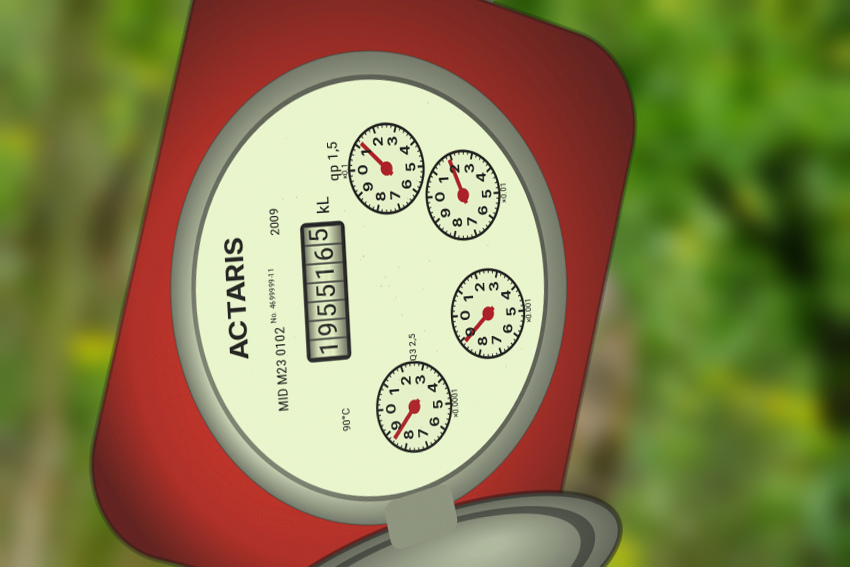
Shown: value=1955165.1188 unit=kL
